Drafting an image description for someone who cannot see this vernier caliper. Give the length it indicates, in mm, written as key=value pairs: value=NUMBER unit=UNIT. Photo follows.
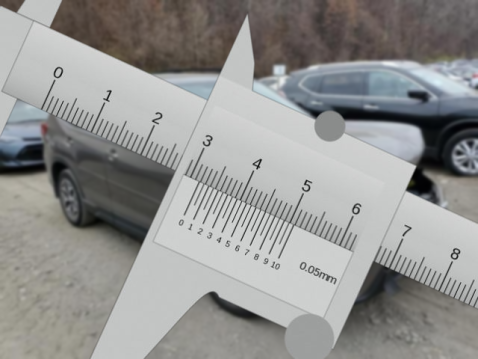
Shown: value=31.8 unit=mm
